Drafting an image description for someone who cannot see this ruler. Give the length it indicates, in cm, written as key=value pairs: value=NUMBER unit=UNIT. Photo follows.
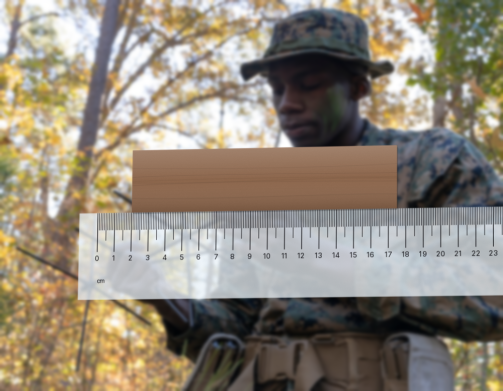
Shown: value=15.5 unit=cm
